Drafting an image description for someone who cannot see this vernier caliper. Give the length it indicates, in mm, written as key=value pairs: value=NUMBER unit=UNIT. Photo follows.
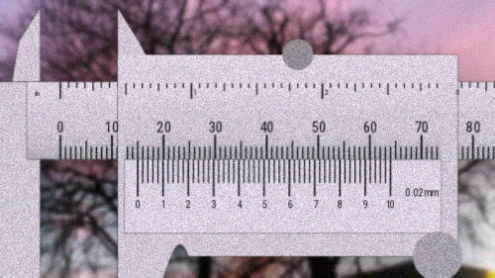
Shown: value=15.0 unit=mm
